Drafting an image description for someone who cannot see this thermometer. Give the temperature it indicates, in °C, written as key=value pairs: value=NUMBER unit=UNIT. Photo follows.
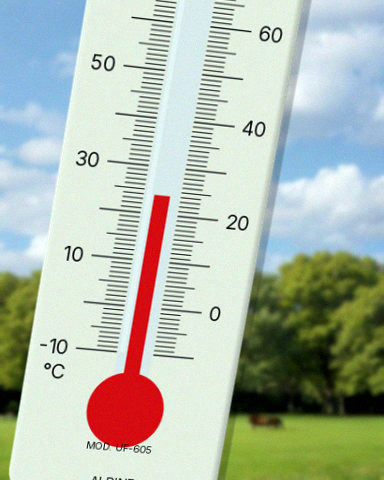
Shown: value=24 unit=°C
